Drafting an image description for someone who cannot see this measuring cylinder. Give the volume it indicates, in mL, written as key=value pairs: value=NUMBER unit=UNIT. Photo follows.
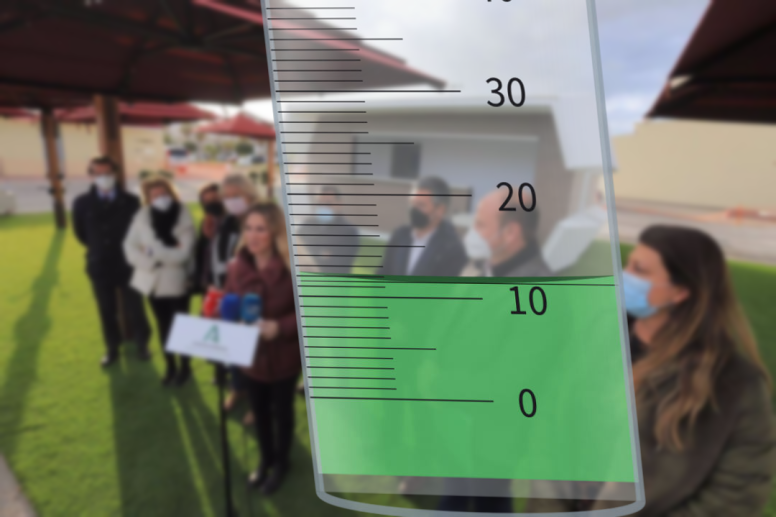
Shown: value=11.5 unit=mL
